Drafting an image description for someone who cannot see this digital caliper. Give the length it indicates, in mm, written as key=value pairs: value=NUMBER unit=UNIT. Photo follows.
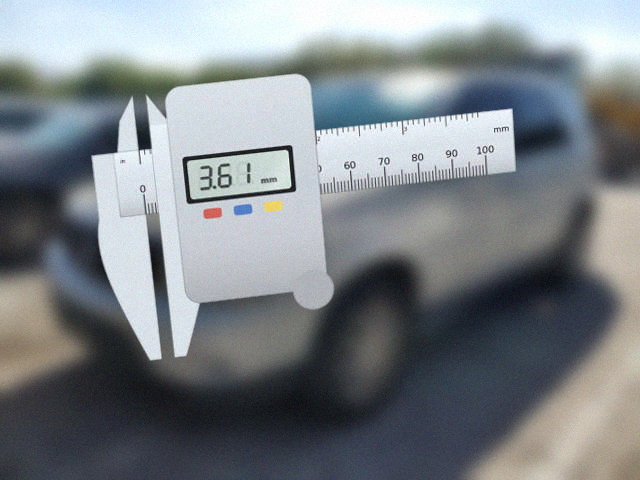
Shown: value=3.61 unit=mm
